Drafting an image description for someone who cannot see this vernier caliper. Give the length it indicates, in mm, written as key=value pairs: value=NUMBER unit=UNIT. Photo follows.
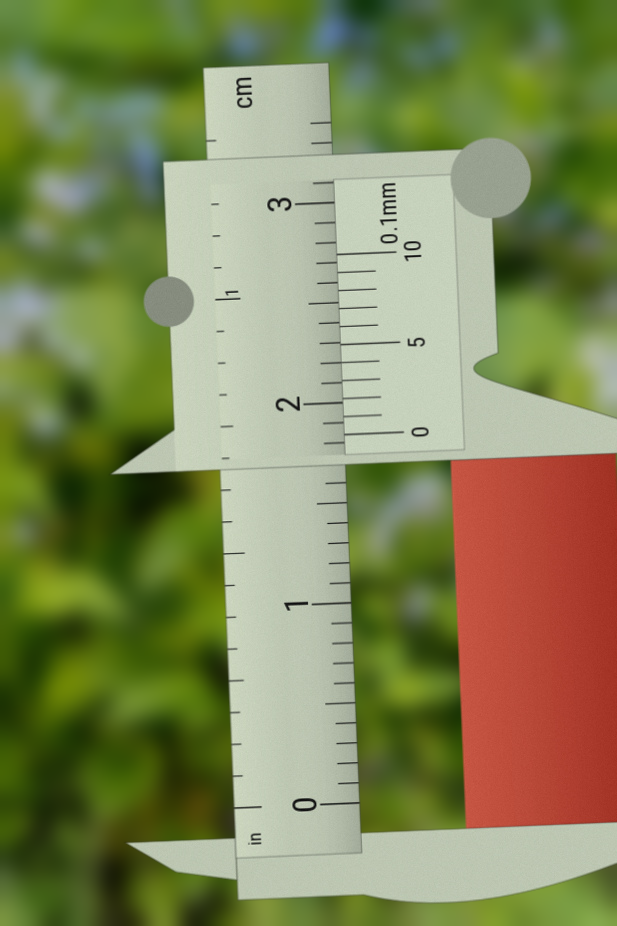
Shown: value=18.4 unit=mm
